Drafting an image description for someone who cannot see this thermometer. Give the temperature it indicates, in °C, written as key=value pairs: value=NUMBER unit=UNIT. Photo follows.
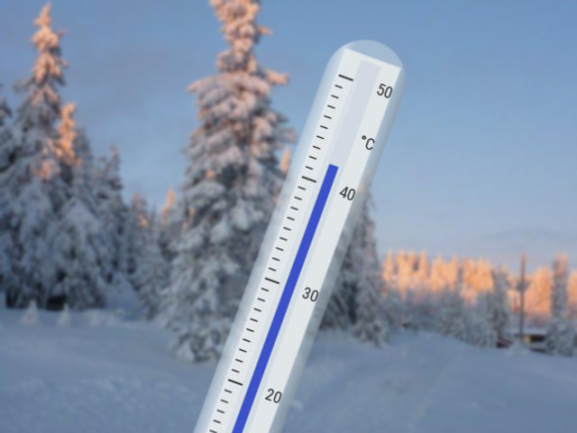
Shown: value=42 unit=°C
